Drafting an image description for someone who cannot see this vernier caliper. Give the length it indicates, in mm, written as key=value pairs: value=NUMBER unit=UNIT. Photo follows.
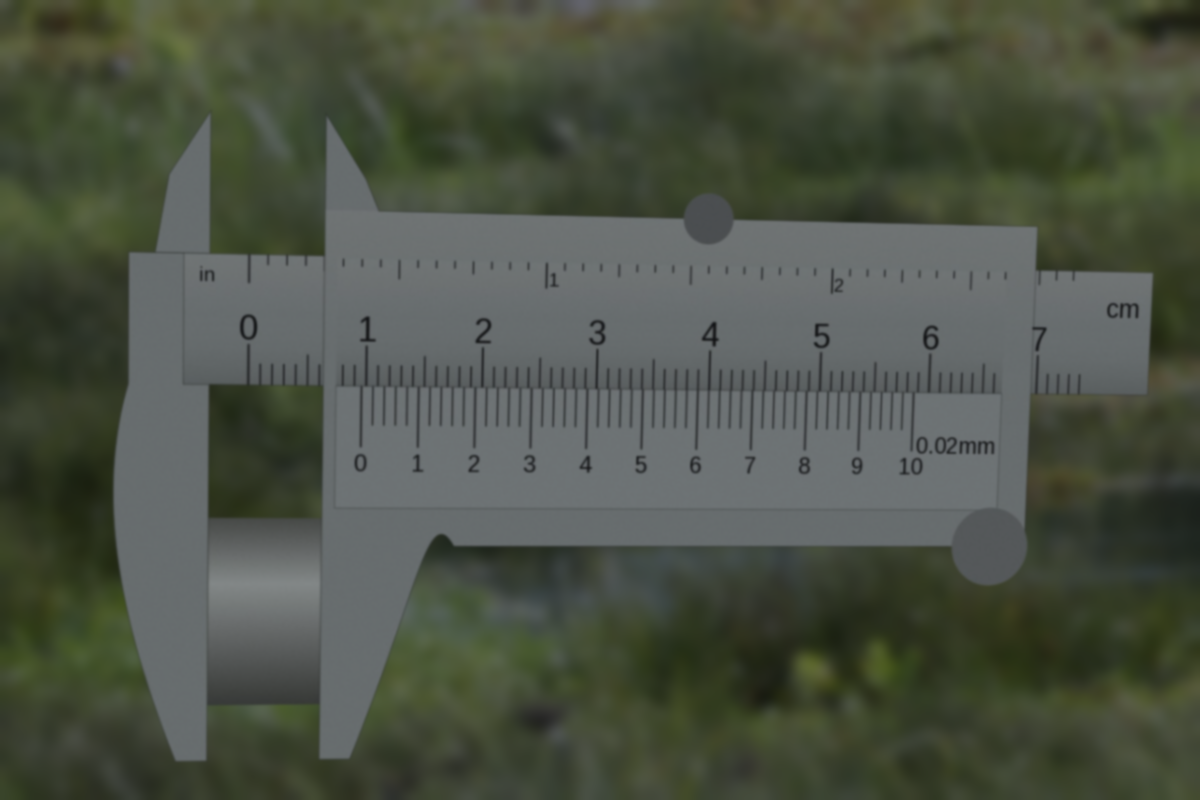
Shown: value=9.6 unit=mm
